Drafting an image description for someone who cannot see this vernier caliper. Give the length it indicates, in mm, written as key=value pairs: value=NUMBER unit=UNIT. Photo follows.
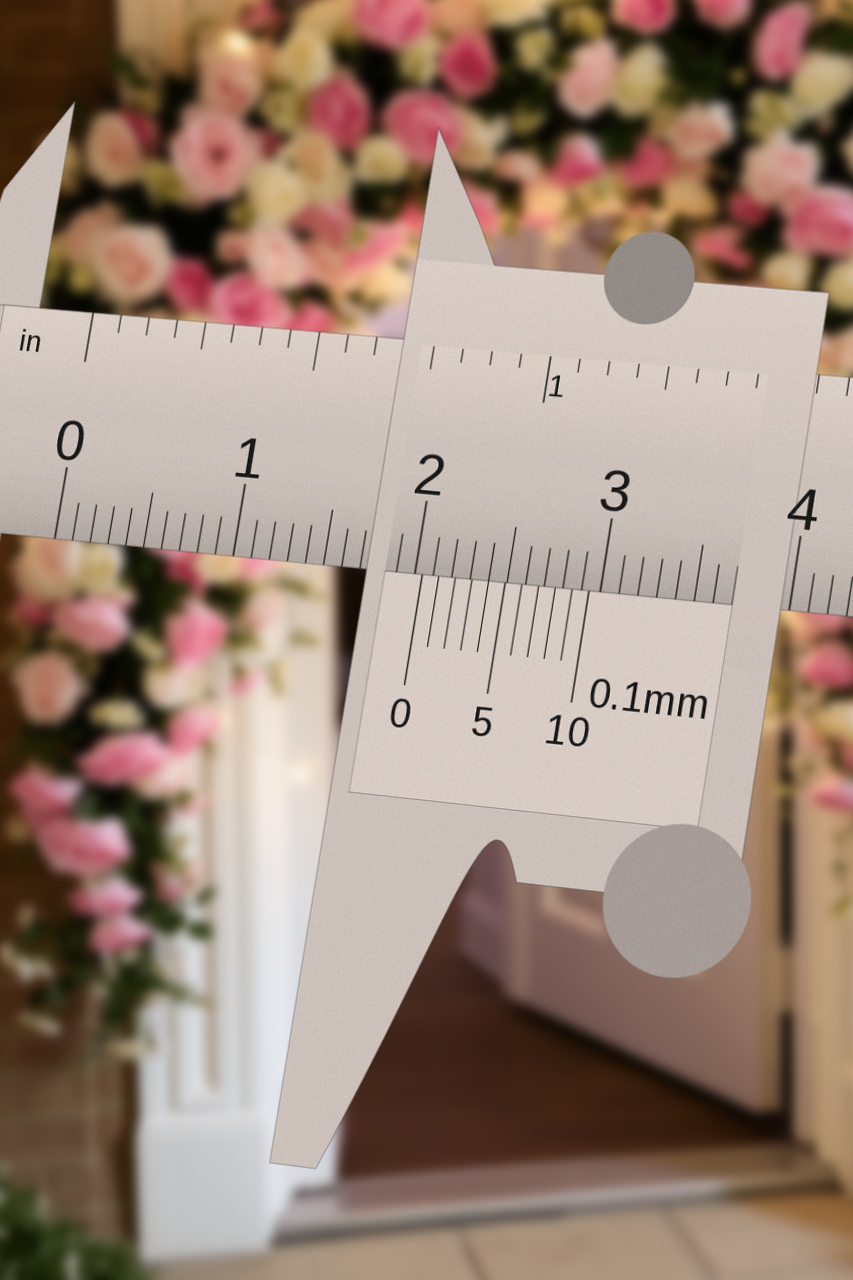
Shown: value=20.4 unit=mm
